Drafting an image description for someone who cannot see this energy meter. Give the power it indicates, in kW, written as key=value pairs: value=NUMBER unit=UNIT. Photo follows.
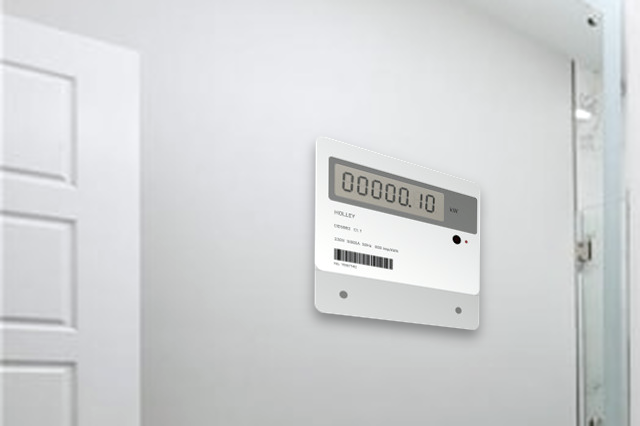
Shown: value=0.10 unit=kW
